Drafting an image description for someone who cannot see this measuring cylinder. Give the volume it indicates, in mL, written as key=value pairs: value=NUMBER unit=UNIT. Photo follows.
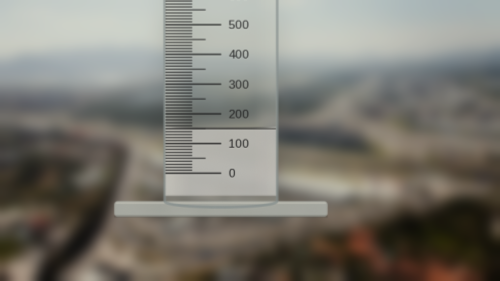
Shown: value=150 unit=mL
